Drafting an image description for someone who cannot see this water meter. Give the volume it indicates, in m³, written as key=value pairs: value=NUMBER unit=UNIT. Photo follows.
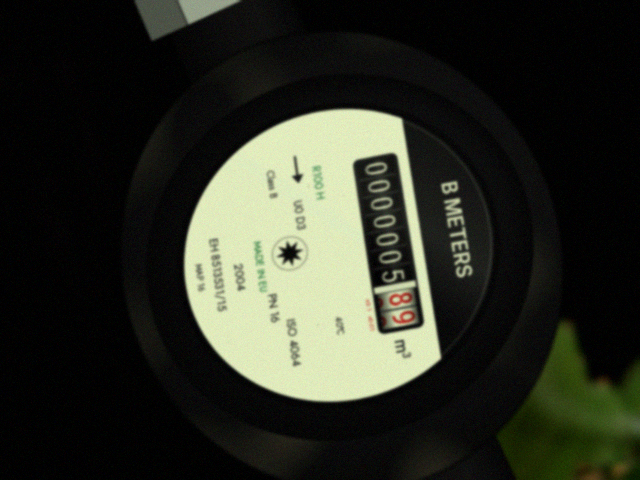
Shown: value=5.89 unit=m³
